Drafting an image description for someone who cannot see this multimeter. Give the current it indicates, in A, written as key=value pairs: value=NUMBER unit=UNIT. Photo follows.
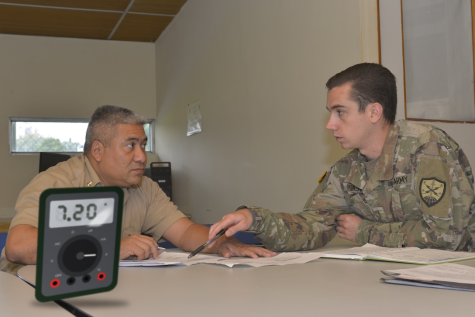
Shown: value=7.20 unit=A
